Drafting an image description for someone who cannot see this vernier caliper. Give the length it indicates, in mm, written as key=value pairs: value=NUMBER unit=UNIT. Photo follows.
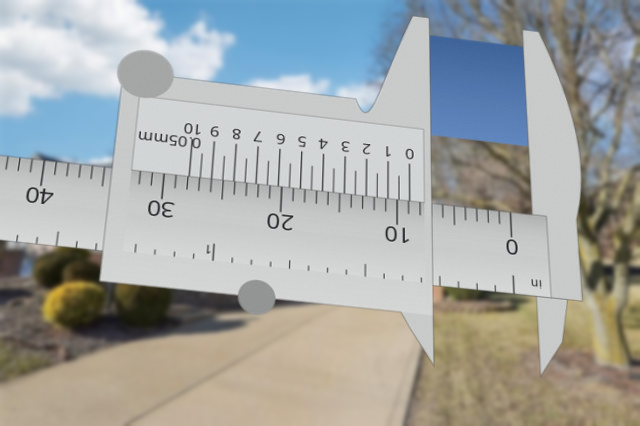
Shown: value=8.9 unit=mm
